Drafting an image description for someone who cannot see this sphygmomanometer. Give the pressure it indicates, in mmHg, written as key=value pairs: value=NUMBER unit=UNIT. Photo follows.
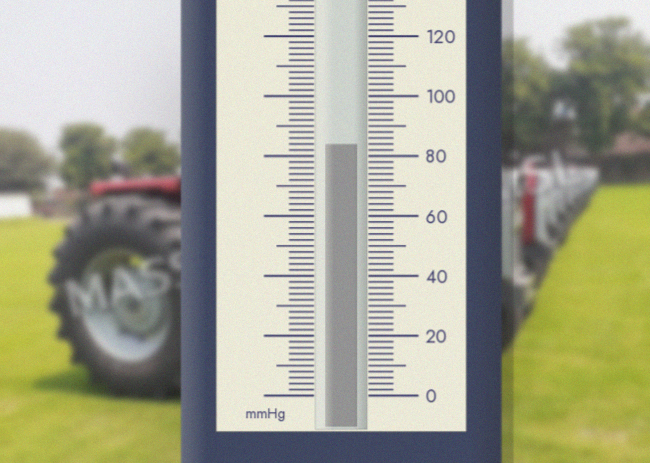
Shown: value=84 unit=mmHg
